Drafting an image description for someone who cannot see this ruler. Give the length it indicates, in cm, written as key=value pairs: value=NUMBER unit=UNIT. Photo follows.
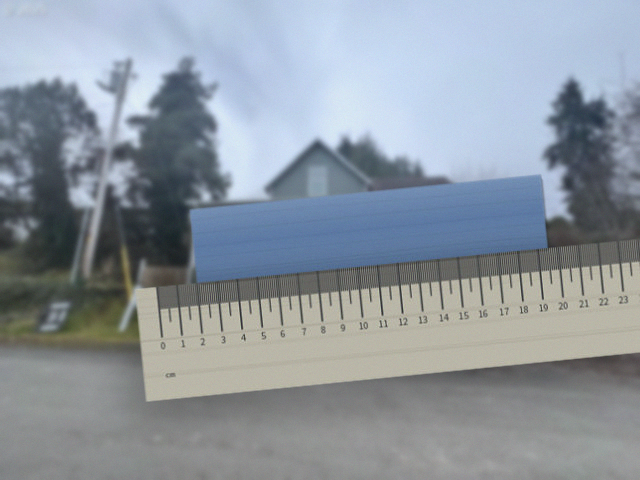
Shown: value=17.5 unit=cm
